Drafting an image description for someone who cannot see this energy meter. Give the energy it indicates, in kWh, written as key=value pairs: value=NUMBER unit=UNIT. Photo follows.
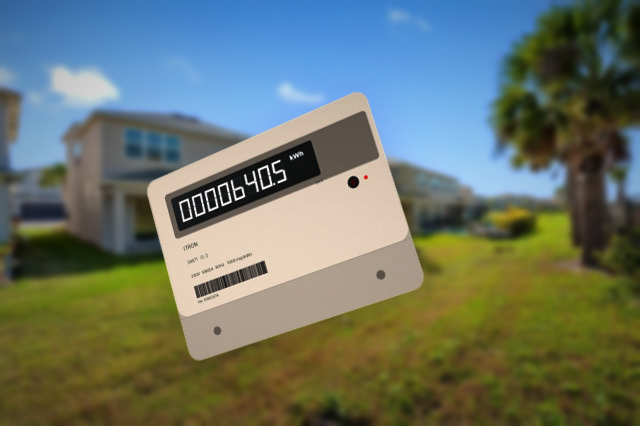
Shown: value=640.5 unit=kWh
